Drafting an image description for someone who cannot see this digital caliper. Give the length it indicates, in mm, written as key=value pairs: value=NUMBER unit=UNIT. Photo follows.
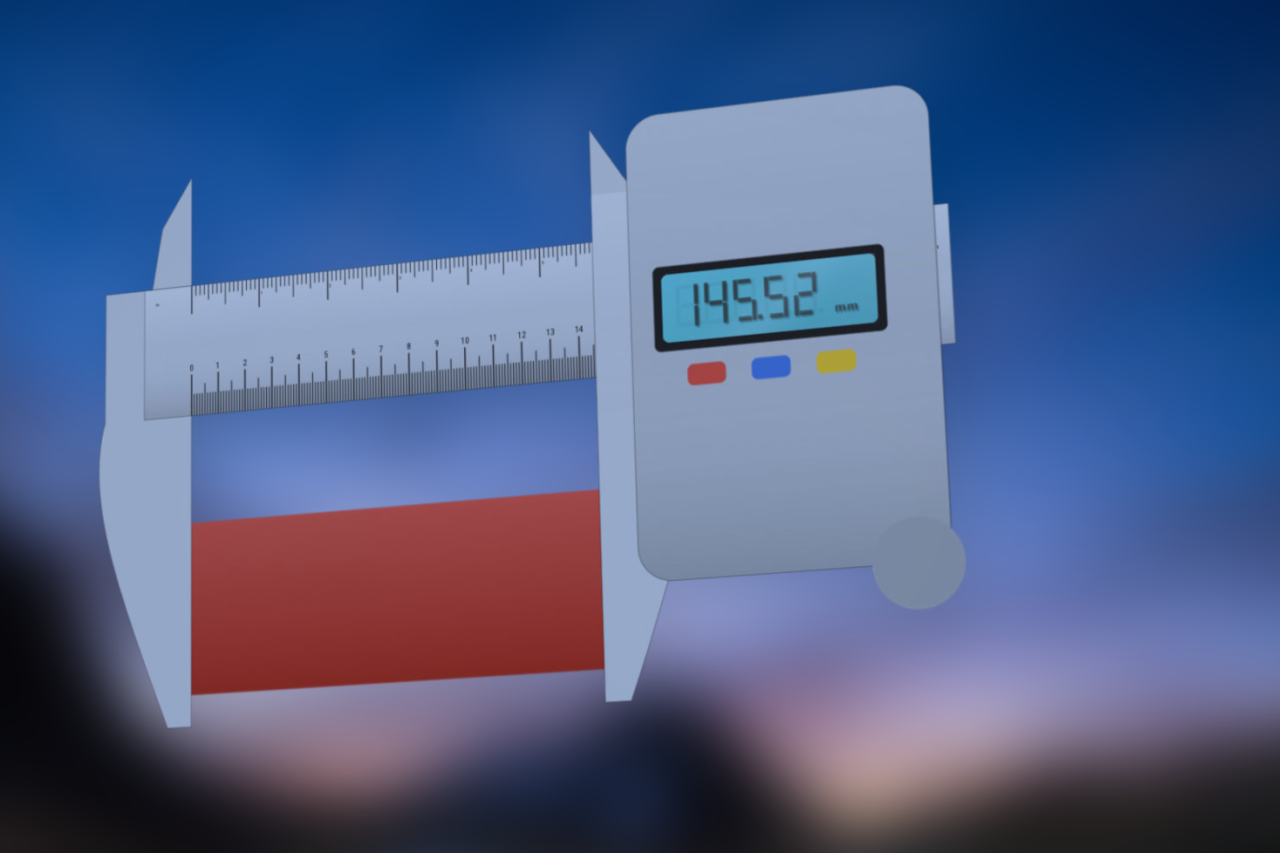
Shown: value=145.52 unit=mm
